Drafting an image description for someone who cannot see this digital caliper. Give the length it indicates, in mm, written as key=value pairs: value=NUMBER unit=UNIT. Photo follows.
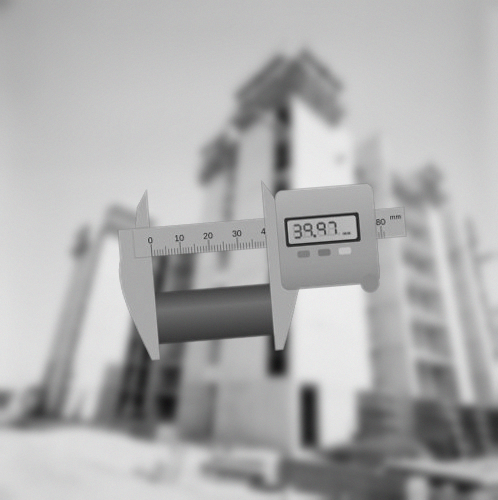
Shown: value=39.97 unit=mm
